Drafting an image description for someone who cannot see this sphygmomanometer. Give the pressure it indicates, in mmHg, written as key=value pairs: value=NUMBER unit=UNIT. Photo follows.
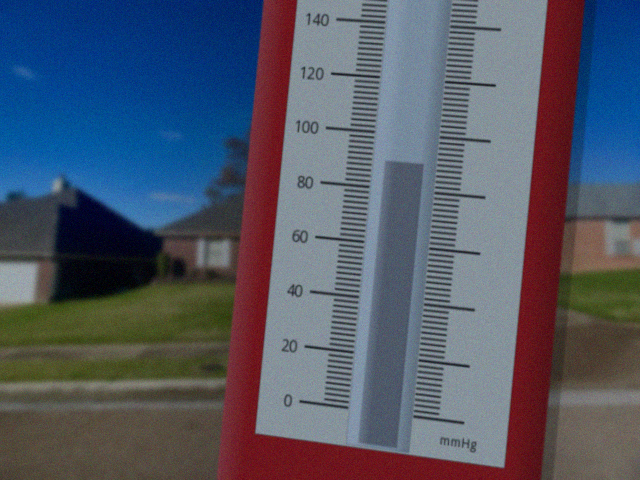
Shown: value=90 unit=mmHg
